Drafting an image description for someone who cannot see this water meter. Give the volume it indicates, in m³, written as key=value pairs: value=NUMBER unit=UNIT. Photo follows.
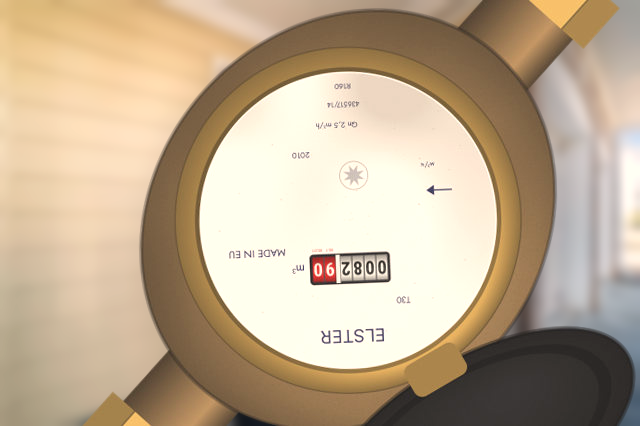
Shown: value=82.90 unit=m³
